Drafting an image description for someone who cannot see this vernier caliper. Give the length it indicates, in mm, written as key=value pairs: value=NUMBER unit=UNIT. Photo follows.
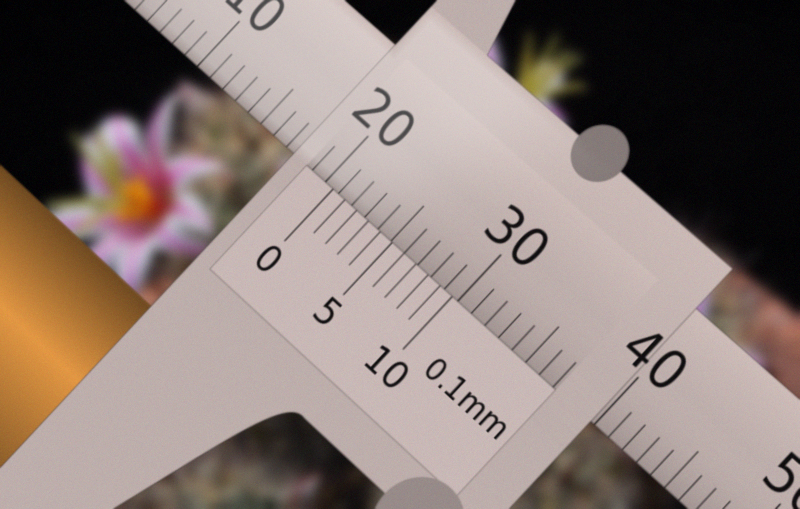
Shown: value=20.6 unit=mm
